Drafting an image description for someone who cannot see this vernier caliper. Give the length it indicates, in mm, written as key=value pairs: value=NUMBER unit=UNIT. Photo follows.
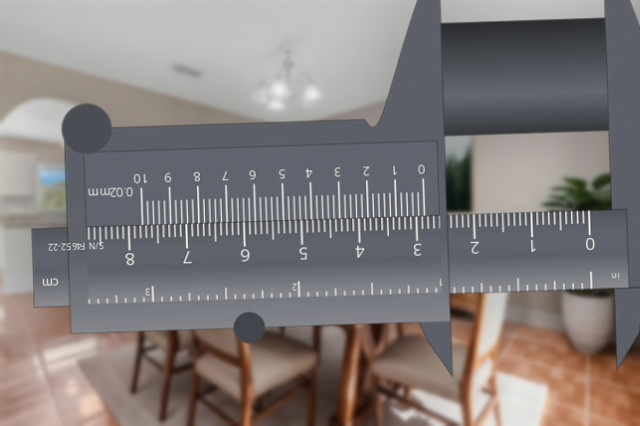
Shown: value=28.6 unit=mm
